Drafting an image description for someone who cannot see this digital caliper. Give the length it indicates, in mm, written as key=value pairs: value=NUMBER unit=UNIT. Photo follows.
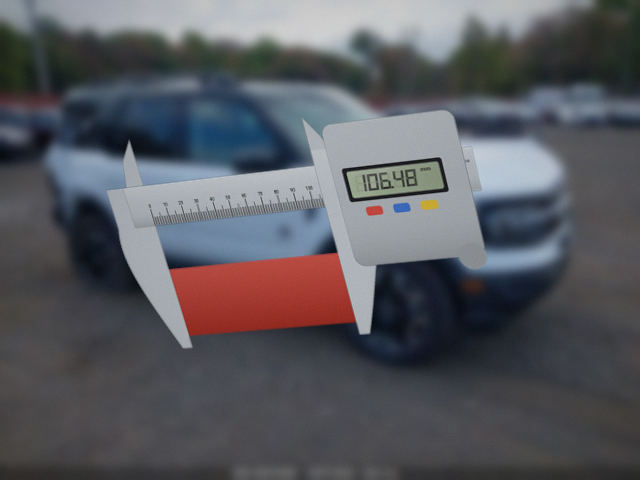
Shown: value=106.48 unit=mm
